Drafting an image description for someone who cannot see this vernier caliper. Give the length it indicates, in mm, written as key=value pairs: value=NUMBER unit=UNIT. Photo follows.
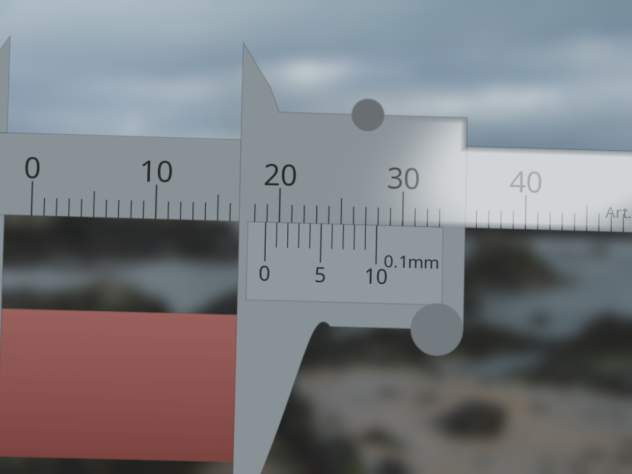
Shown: value=18.9 unit=mm
